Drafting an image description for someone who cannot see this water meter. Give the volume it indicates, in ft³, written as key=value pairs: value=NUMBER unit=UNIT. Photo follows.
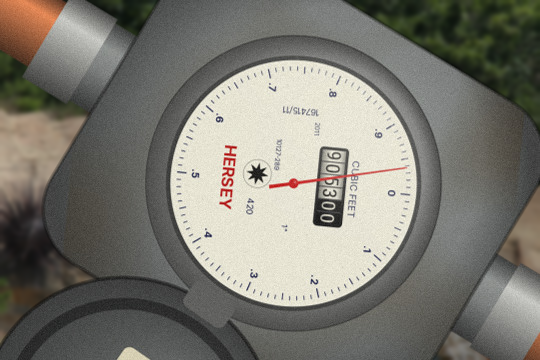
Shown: value=905299.96 unit=ft³
